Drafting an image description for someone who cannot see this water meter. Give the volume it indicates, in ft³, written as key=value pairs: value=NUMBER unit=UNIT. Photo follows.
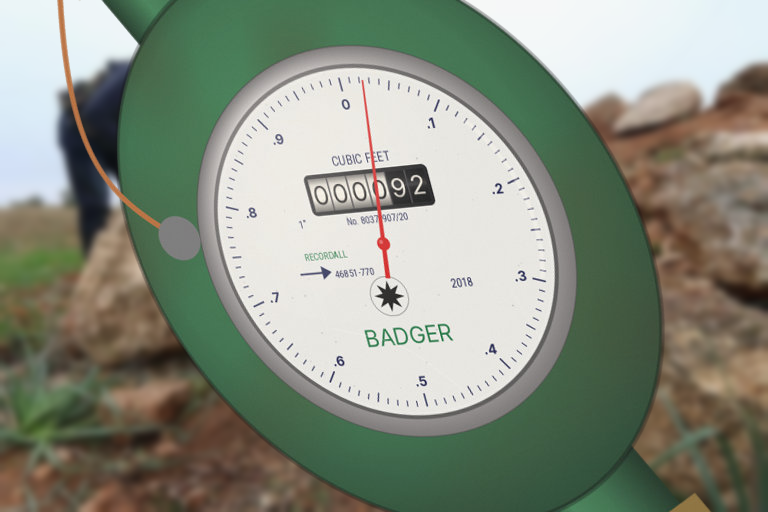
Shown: value=92.02 unit=ft³
